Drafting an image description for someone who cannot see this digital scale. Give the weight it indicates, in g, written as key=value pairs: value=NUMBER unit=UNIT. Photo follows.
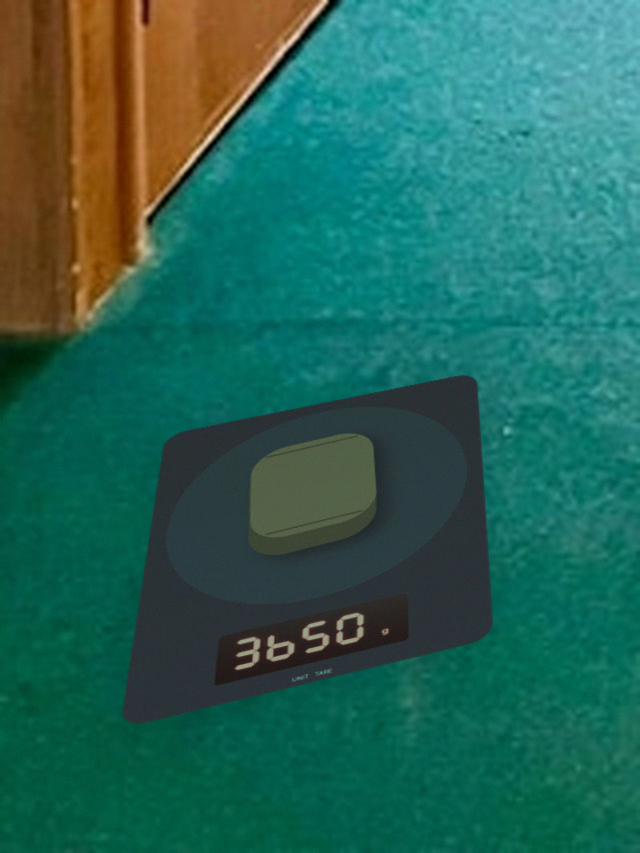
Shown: value=3650 unit=g
